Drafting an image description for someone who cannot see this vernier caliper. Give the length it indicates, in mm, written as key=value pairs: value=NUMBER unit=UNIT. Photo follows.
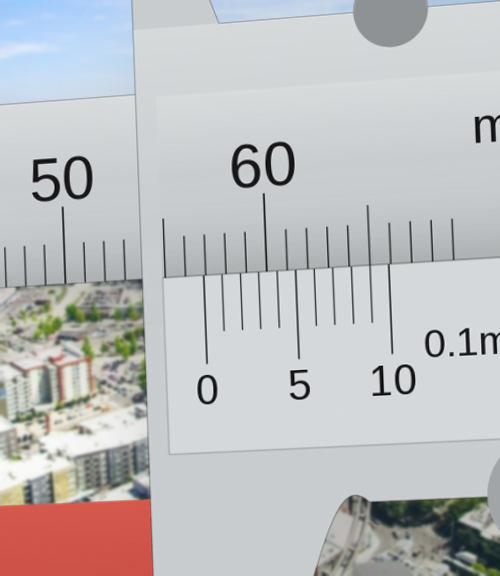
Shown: value=56.9 unit=mm
